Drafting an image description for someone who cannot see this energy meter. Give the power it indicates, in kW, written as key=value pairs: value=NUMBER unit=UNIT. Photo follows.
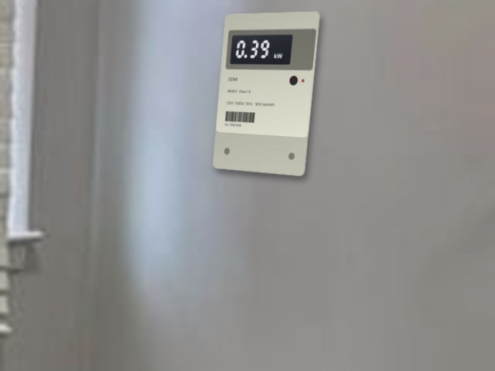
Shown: value=0.39 unit=kW
